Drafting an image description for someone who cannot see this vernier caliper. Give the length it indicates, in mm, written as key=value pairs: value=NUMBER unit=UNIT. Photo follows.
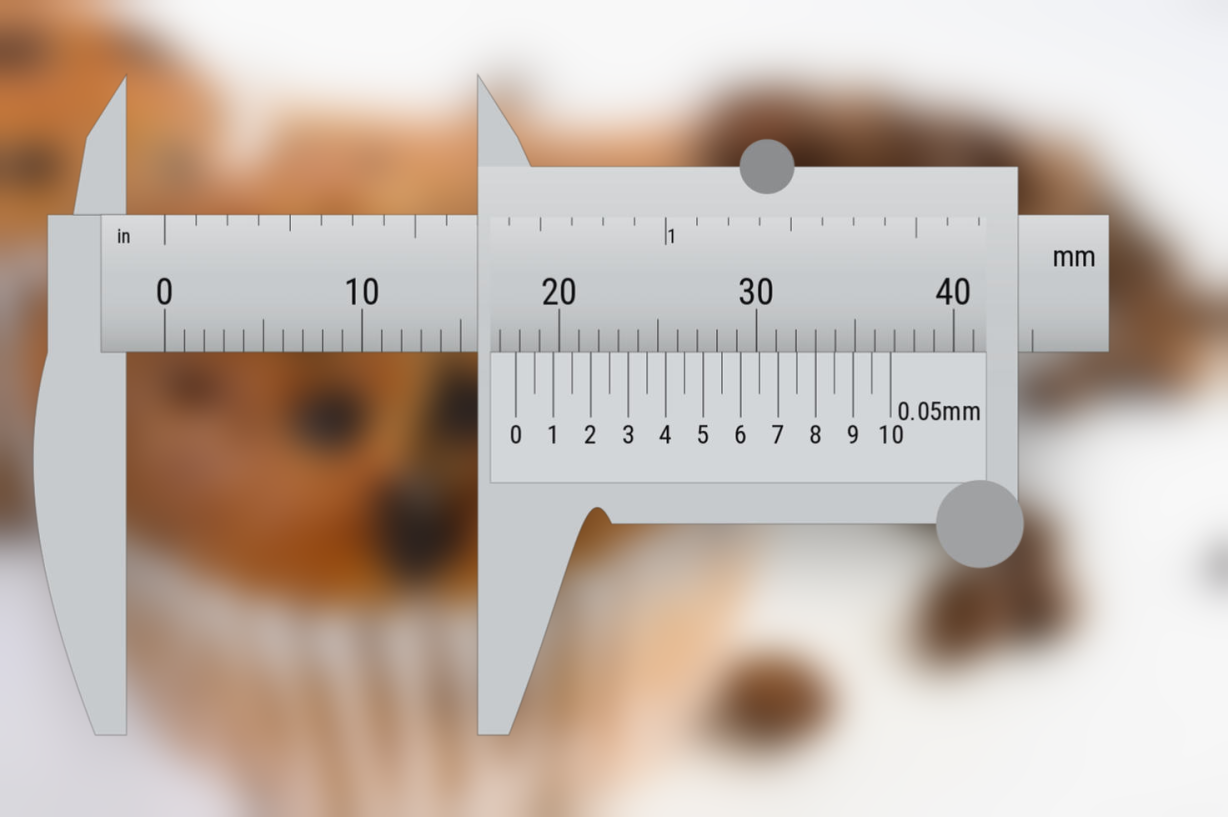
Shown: value=17.8 unit=mm
